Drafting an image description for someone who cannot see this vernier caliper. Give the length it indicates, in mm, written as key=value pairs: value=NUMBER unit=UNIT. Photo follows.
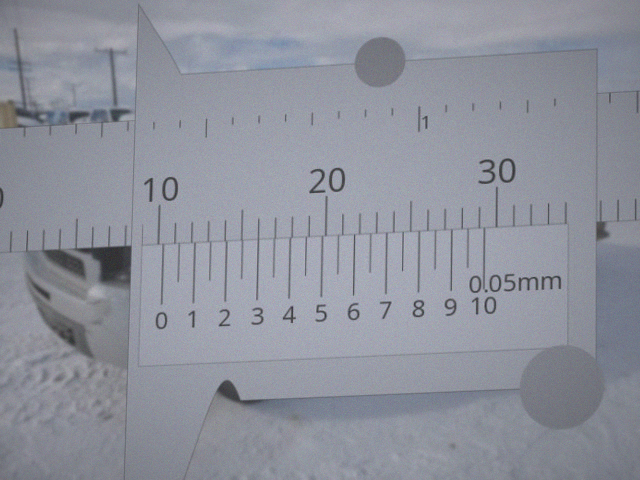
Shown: value=10.3 unit=mm
